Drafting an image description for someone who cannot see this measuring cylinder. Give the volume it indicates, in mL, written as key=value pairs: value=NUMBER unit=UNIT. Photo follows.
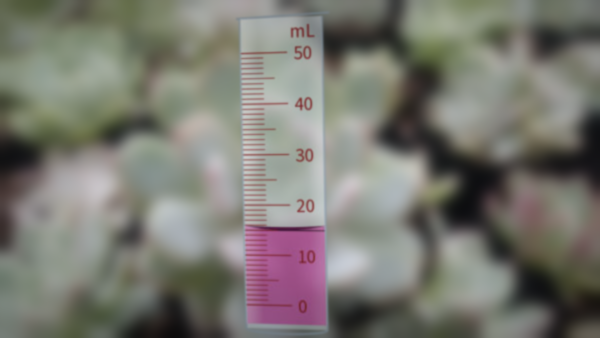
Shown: value=15 unit=mL
